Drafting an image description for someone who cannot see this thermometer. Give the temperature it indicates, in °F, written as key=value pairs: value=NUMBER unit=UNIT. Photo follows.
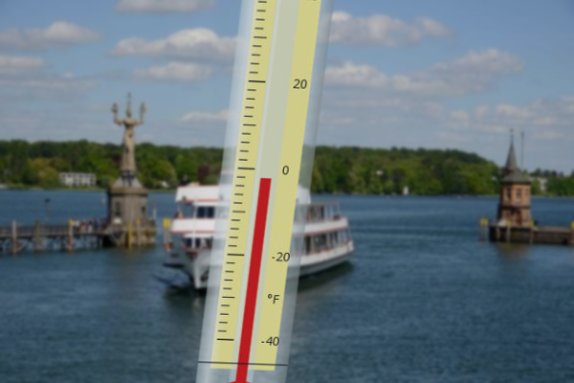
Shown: value=-2 unit=°F
